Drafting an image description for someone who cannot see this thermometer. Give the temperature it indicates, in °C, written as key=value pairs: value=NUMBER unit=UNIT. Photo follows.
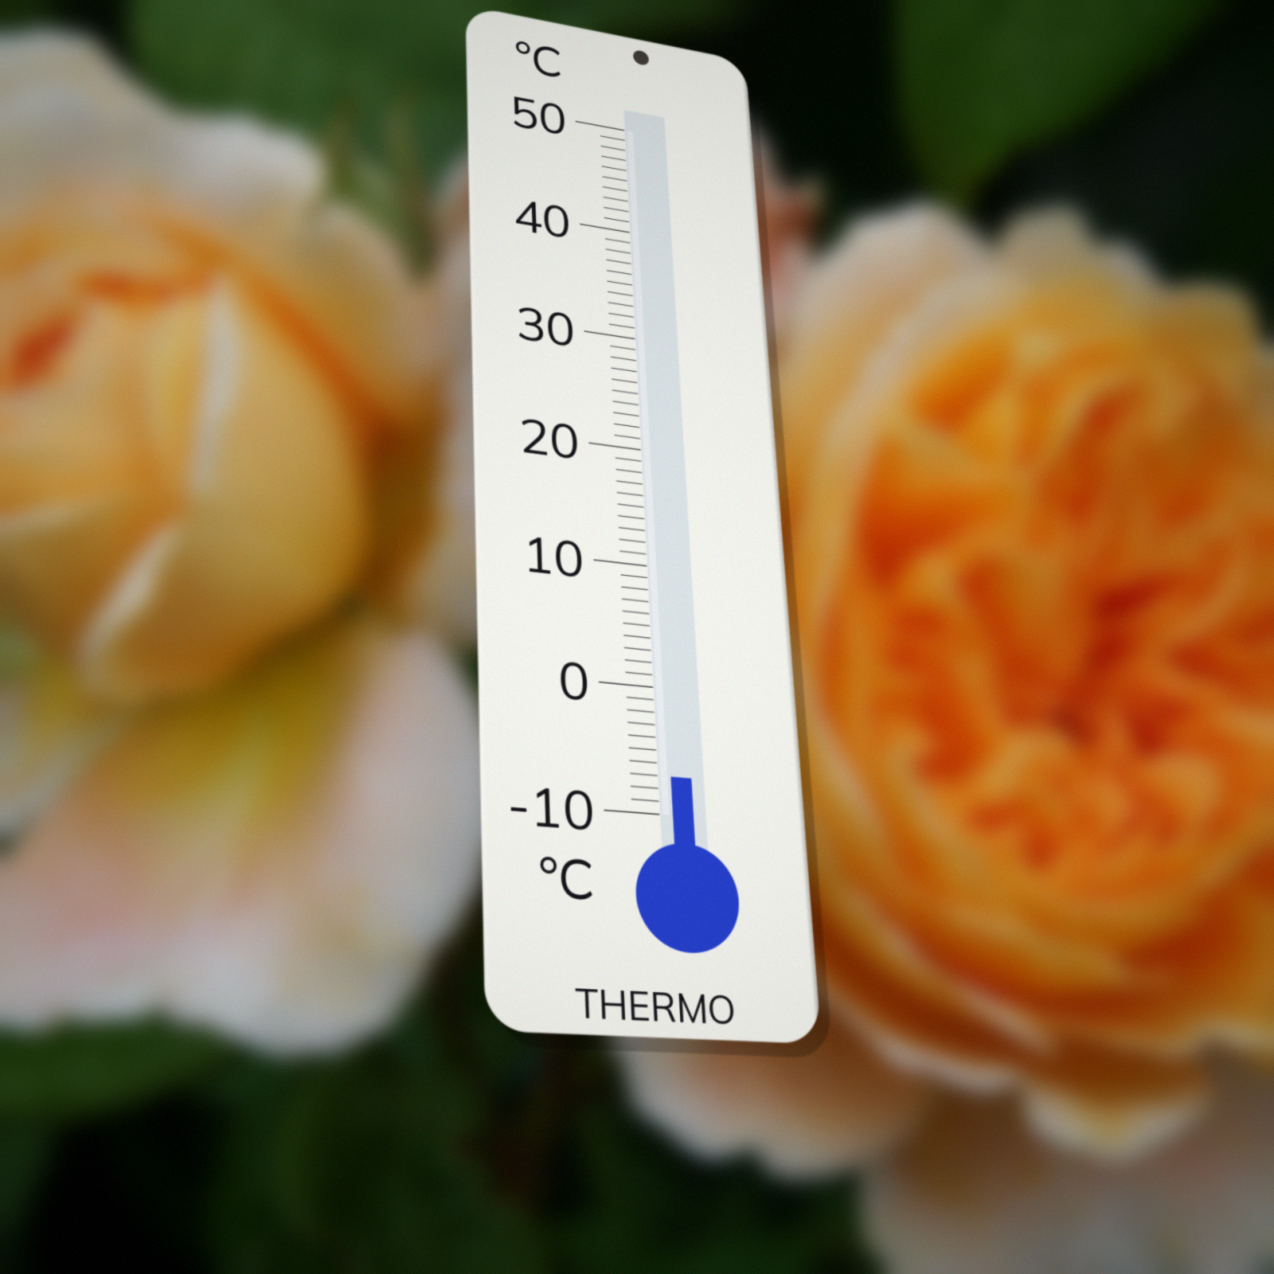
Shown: value=-7 unit=°C
